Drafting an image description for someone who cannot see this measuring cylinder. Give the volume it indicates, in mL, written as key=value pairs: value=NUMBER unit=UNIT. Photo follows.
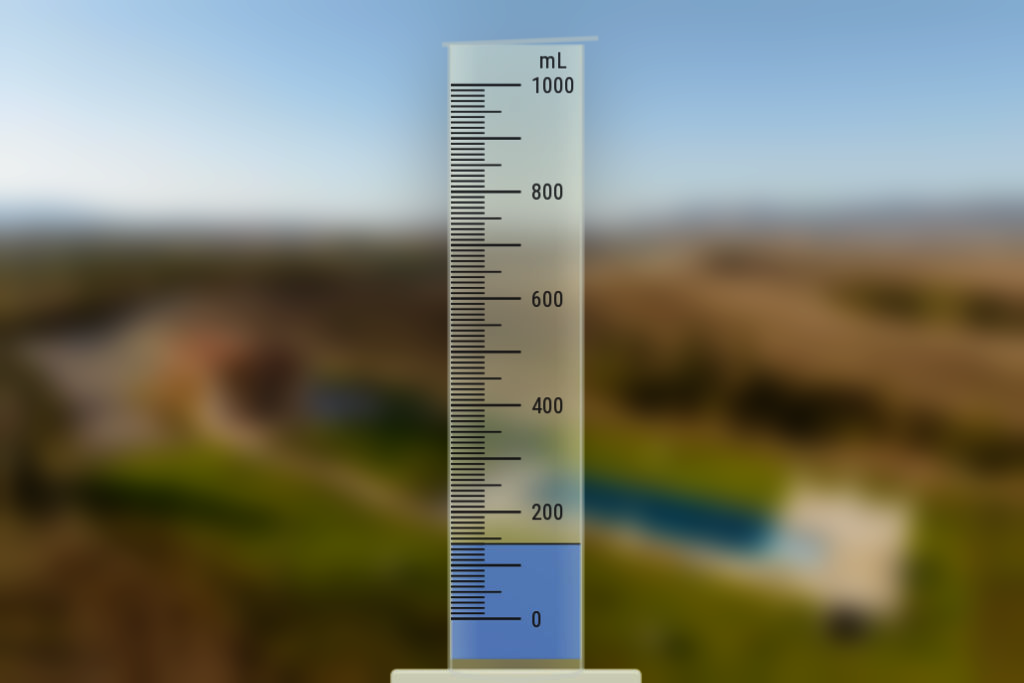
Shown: value=140 unit=mL
